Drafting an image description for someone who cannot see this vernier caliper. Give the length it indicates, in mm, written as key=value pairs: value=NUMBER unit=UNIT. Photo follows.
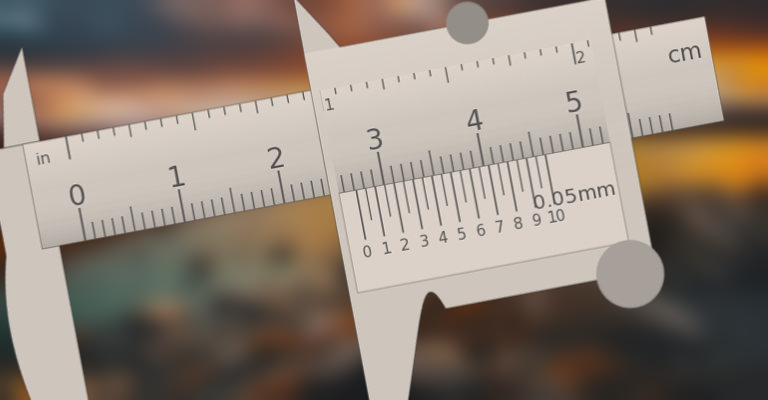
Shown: value=27.2 unit=mm
